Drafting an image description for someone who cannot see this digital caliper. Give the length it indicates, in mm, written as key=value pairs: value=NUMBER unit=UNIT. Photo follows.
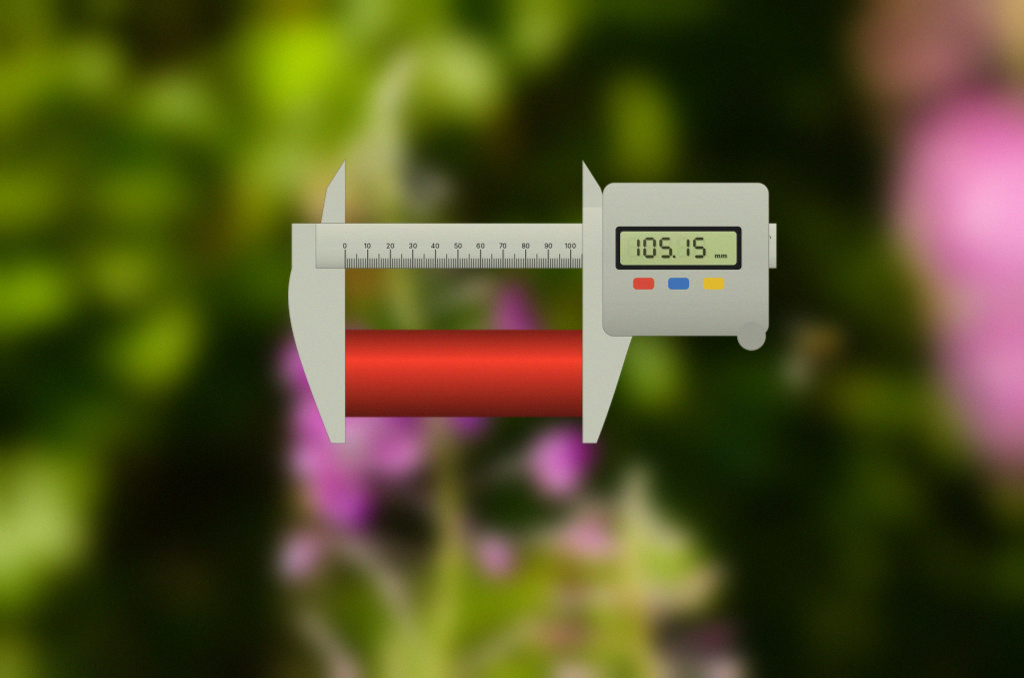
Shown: value=105.15 unit=mm
